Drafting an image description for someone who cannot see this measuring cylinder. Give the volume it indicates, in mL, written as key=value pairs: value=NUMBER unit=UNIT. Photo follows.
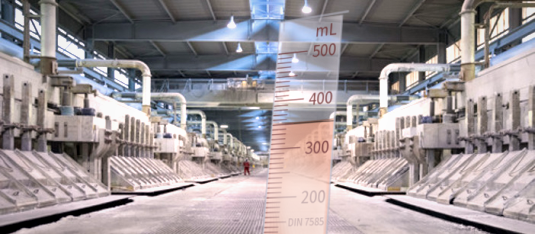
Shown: value=350 unit=mL
